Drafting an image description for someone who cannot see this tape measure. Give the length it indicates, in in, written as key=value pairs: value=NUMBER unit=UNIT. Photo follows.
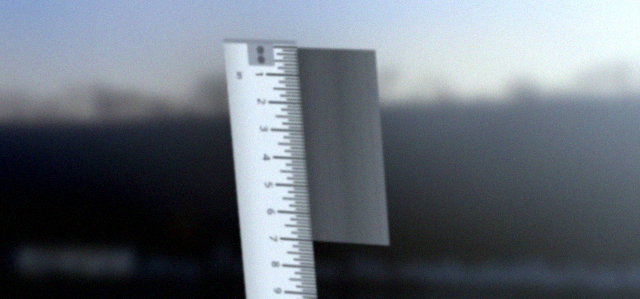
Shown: value=7 unit=in
